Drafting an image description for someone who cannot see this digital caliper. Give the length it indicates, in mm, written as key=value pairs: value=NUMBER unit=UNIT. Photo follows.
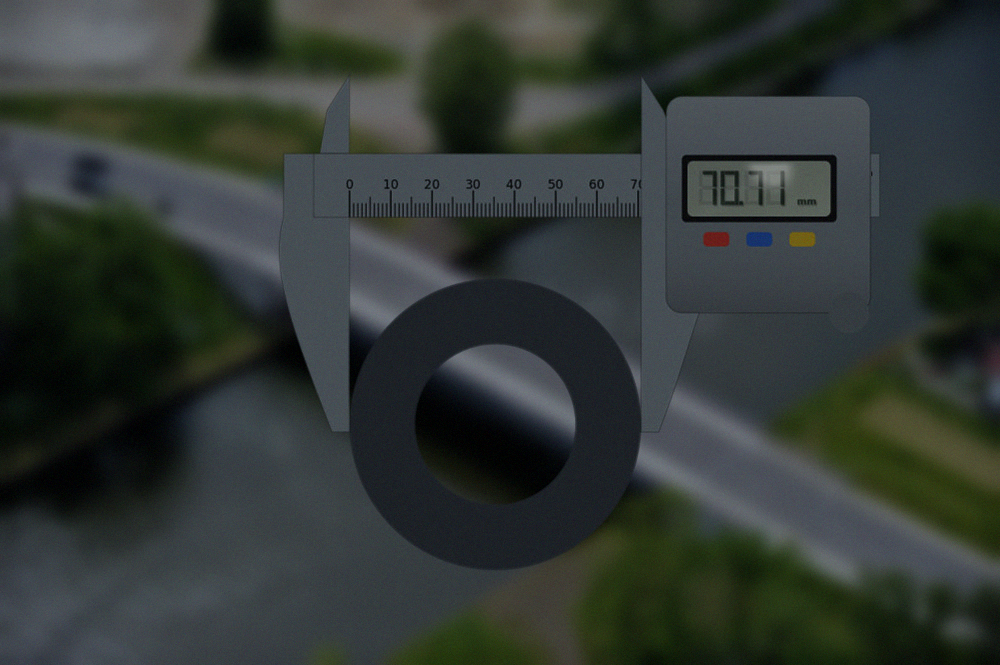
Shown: value=70.71 unit=mm
